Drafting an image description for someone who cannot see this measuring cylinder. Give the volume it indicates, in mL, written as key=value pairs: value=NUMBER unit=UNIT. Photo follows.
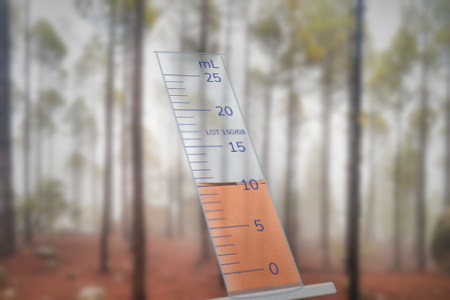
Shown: value=10 unit=mL
